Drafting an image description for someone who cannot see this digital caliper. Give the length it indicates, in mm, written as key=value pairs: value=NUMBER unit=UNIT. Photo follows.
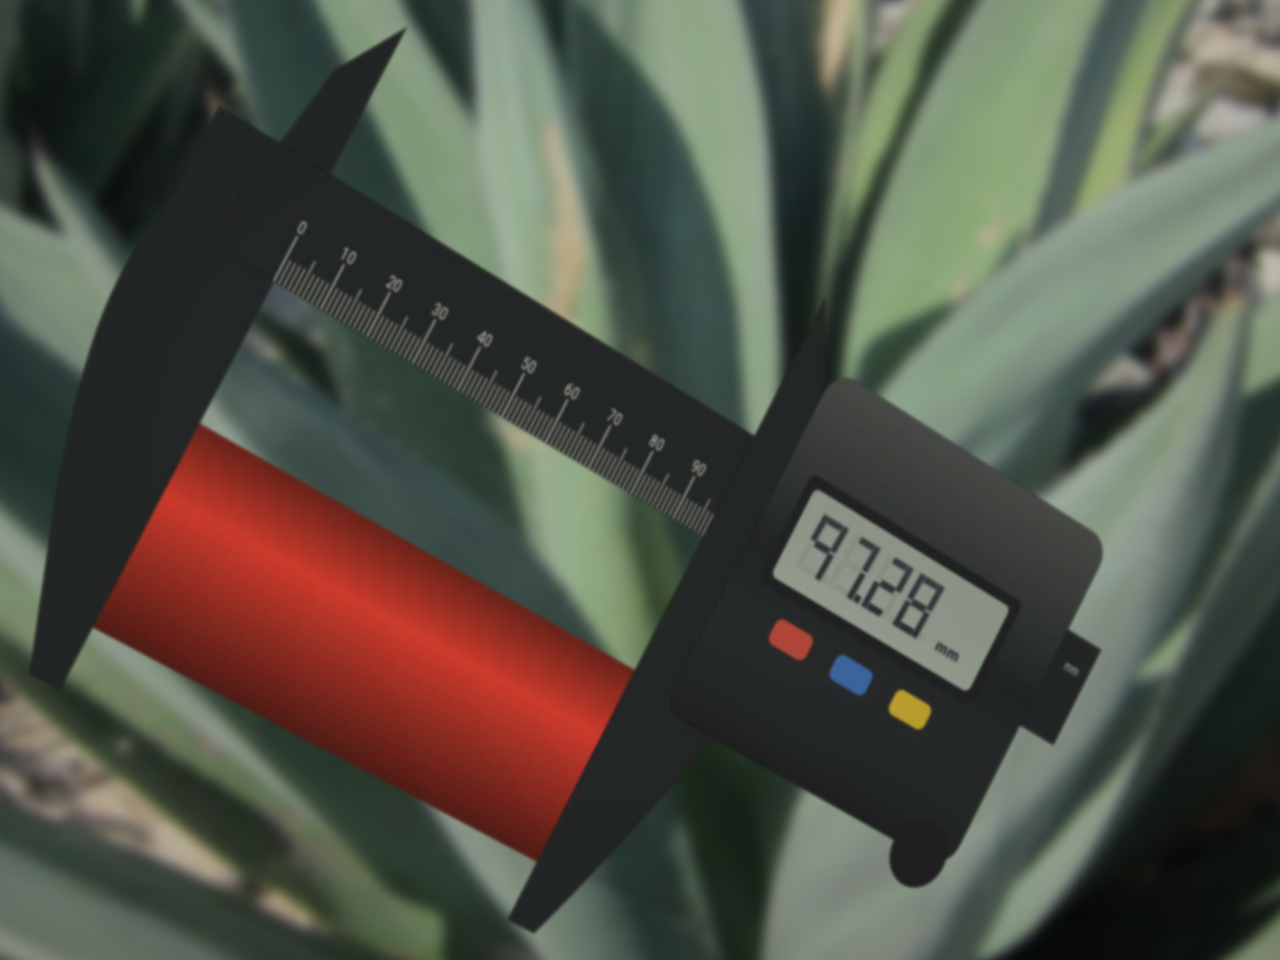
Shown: value=97.28 unit=mm
